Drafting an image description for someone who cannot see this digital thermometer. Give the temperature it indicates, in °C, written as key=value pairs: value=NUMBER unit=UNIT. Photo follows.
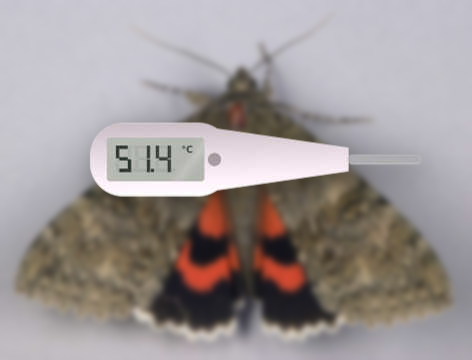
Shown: value=51.4 unit=°C
